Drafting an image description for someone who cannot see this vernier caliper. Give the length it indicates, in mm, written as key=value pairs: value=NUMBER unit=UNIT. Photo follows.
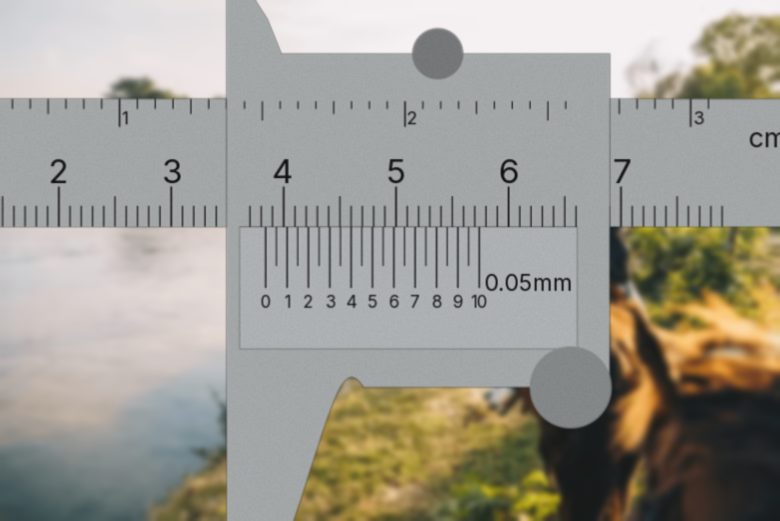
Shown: value=38.4 unit=mm
